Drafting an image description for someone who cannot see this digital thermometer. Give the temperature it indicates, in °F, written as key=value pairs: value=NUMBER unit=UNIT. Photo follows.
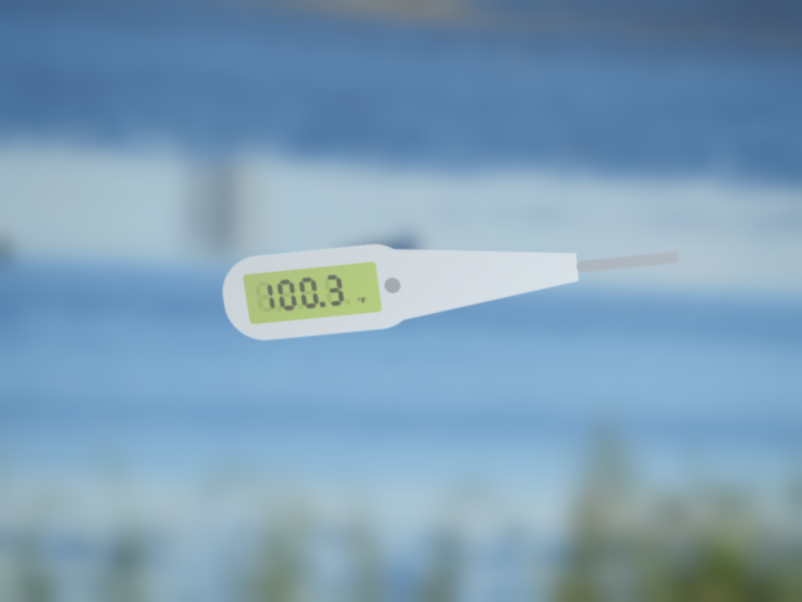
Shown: value=100.3 unit=°F
